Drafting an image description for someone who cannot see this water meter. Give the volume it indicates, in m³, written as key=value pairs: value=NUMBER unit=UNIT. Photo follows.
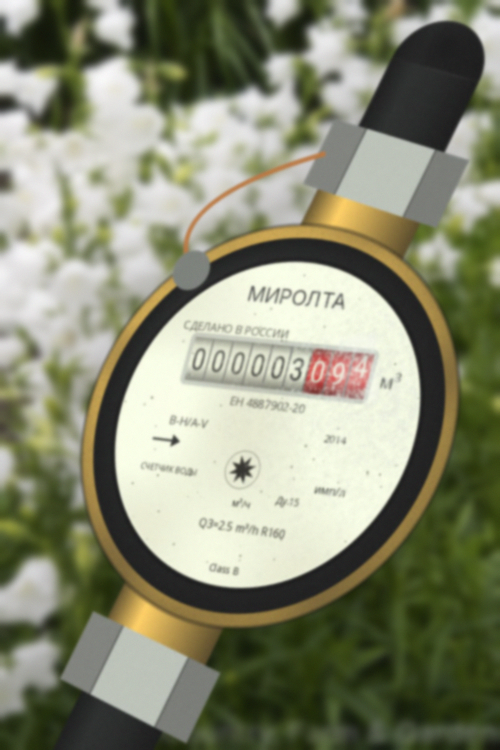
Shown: value=3.094 unit=m³
